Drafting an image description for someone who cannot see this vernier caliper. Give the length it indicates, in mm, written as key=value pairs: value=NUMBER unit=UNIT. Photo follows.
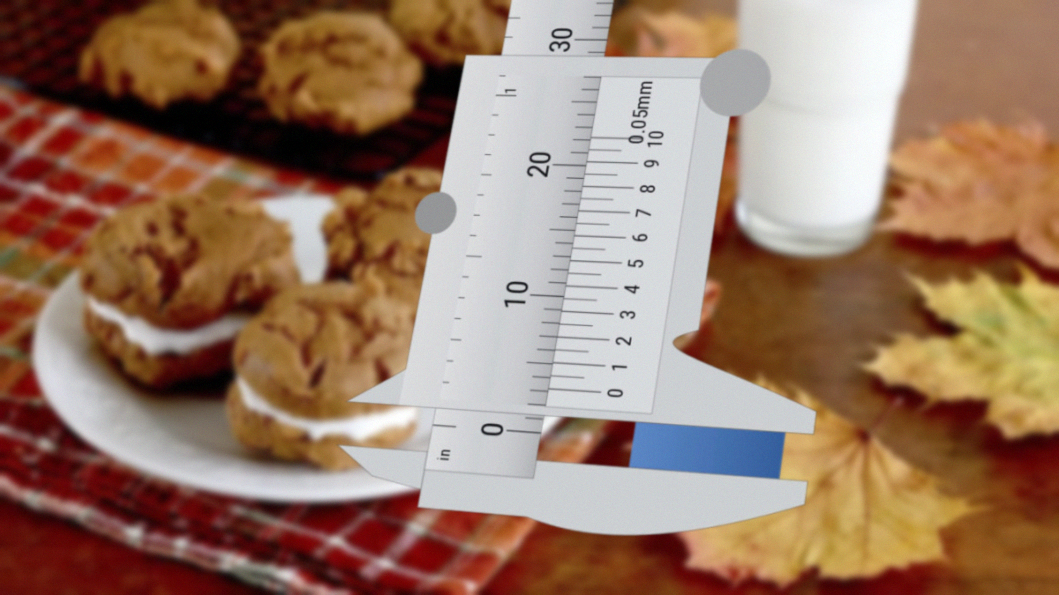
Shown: value=3.2 unit=mm
